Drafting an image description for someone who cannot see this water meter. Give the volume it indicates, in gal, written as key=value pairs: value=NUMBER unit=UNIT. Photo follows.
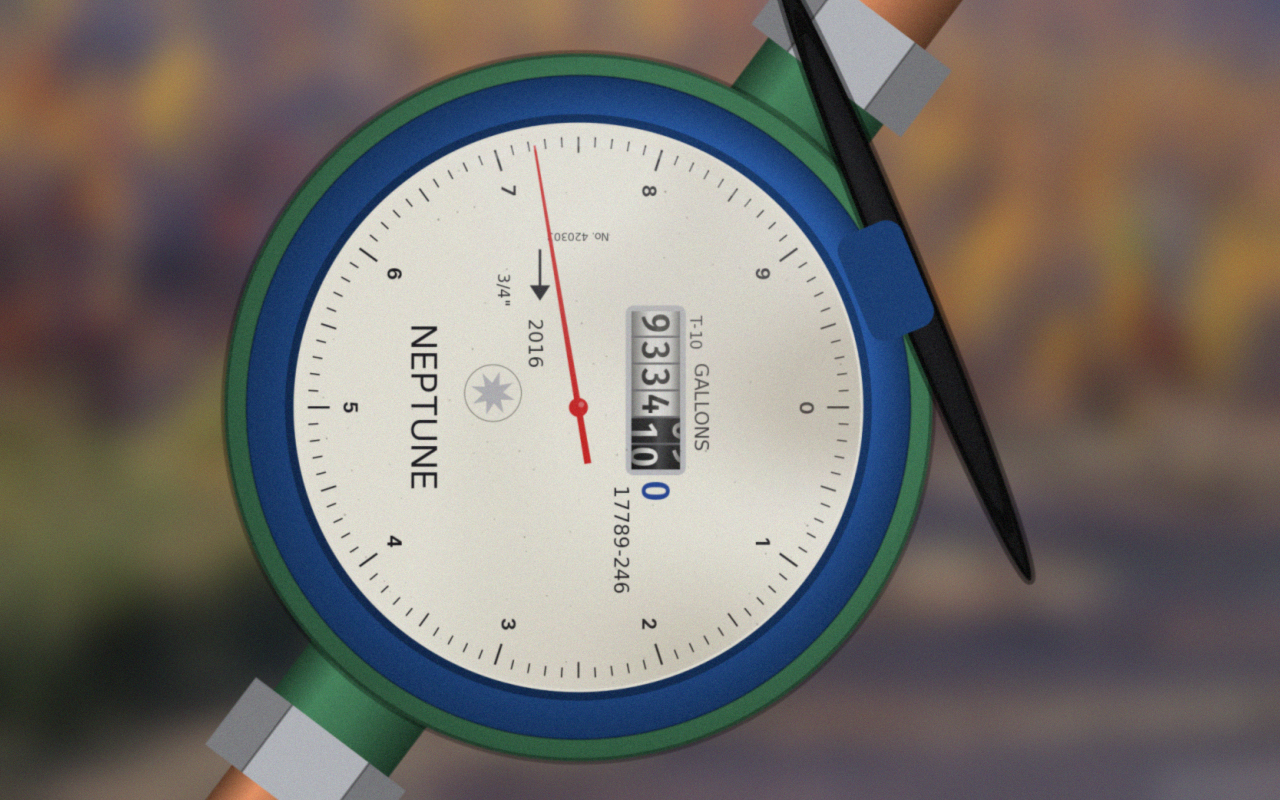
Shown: value=9334097.2 unit=gal
